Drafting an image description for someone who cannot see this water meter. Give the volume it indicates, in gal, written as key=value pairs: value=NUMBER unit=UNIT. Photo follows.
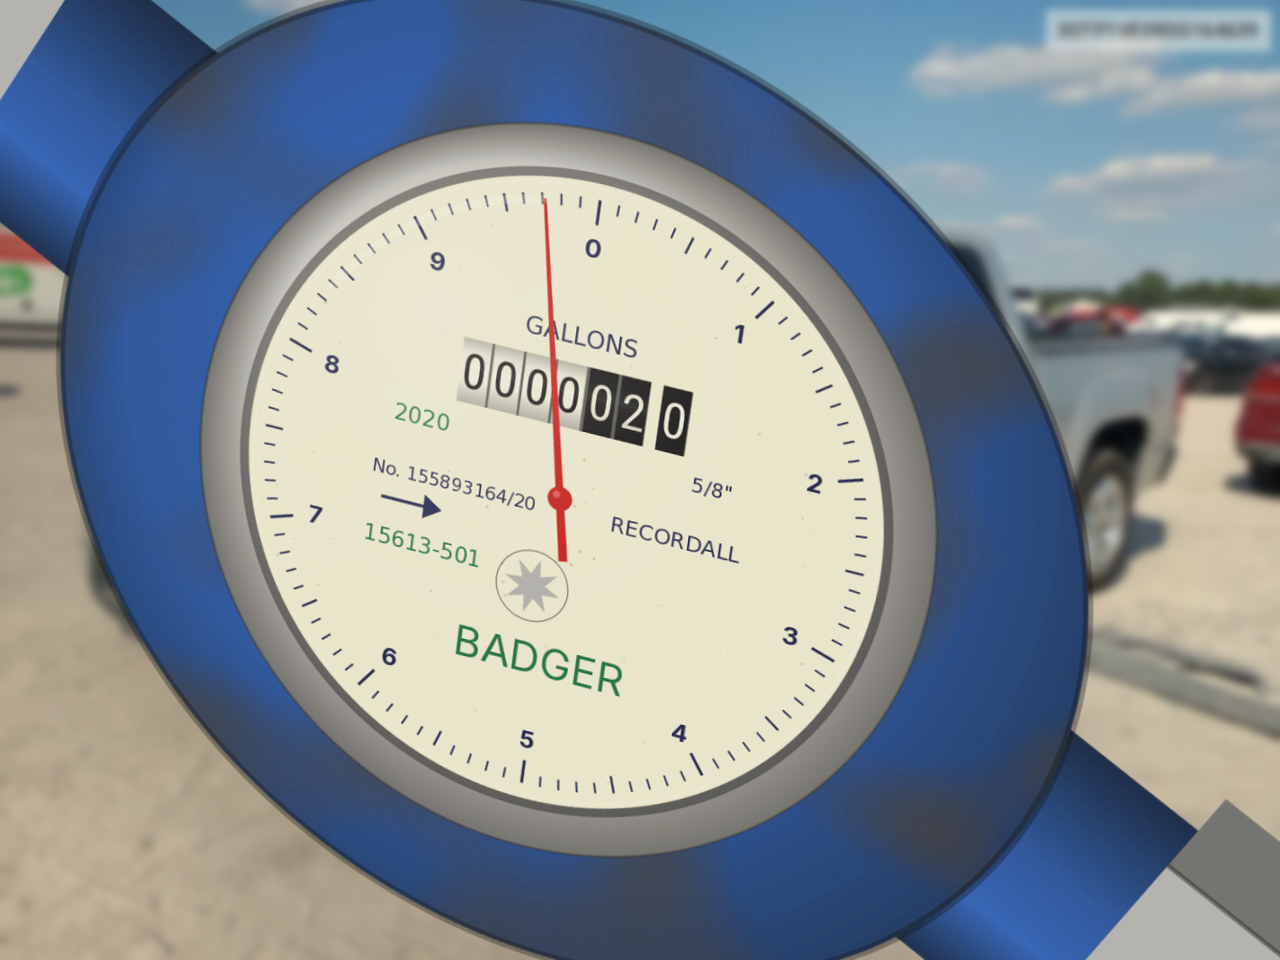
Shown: value=19.7 unit=gal
